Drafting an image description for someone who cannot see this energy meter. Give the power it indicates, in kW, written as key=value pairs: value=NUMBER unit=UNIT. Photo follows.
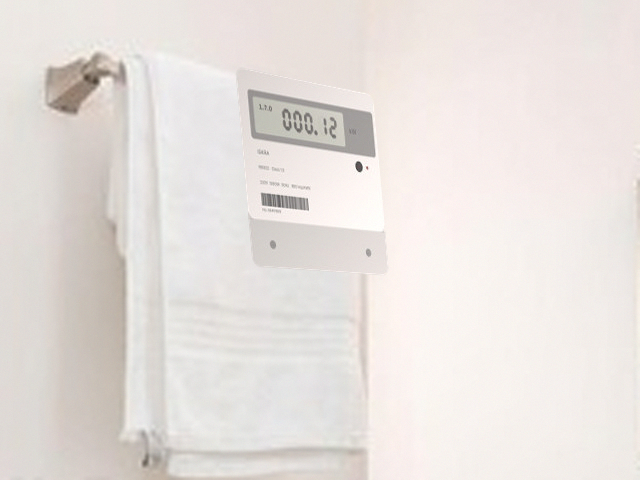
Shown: value=0.12 unit=kW
